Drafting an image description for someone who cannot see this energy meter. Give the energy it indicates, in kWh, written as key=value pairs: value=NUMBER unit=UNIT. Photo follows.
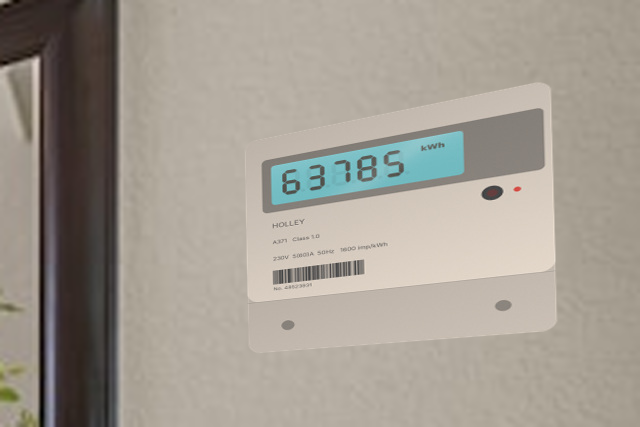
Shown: value=63785 unit=kWh
